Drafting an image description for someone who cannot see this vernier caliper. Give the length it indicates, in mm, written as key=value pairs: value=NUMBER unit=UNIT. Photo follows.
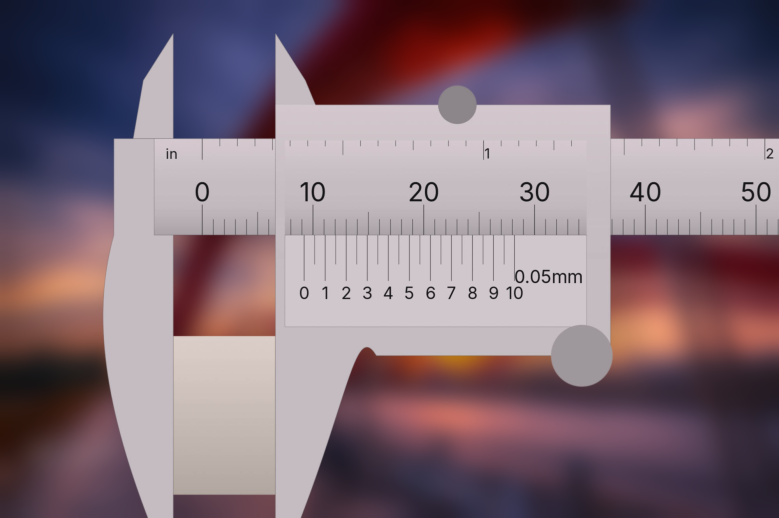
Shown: value=9.2 unit=mm
